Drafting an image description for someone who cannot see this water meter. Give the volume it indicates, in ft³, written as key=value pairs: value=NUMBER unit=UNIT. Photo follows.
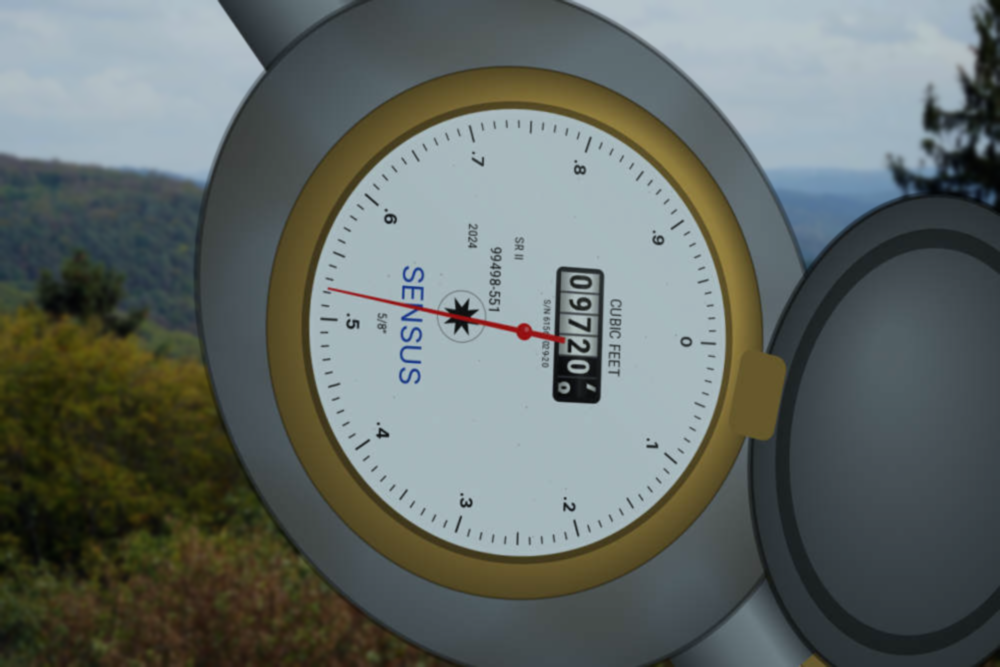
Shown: value=97207.52 unit=ft³
